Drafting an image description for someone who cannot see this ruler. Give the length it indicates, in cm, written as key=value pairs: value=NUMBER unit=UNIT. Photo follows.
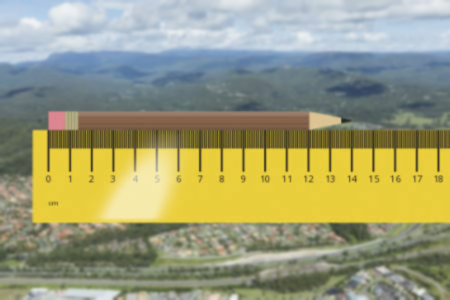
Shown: value=14 unit=cm
